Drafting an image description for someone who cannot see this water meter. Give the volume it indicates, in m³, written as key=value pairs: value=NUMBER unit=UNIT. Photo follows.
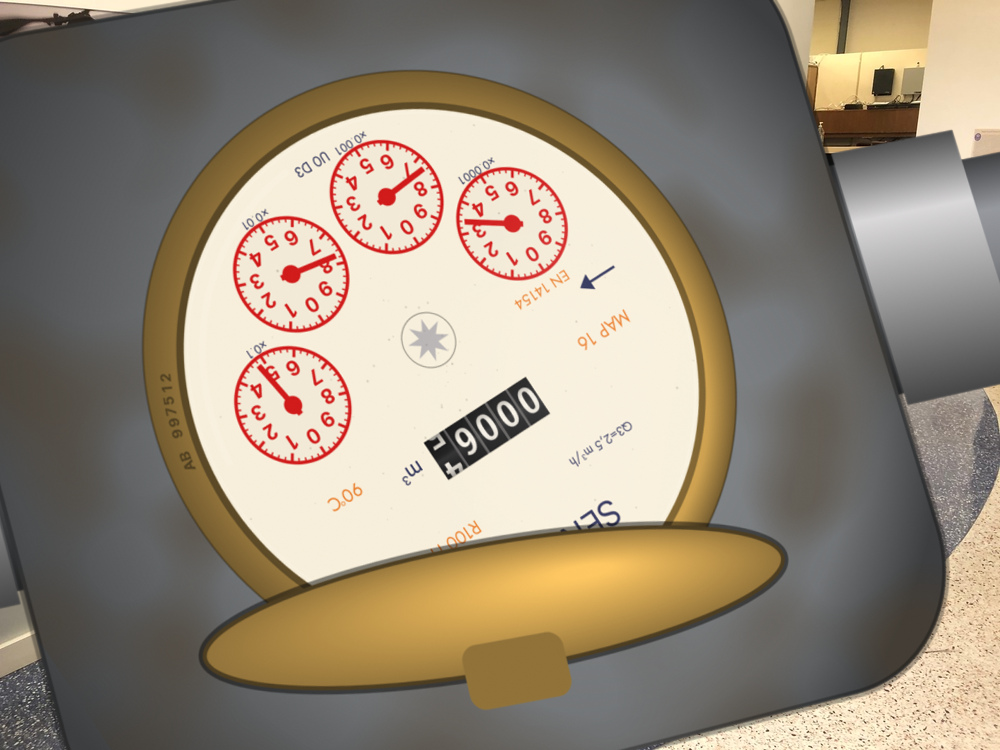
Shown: value=64.4773 unit=m³
